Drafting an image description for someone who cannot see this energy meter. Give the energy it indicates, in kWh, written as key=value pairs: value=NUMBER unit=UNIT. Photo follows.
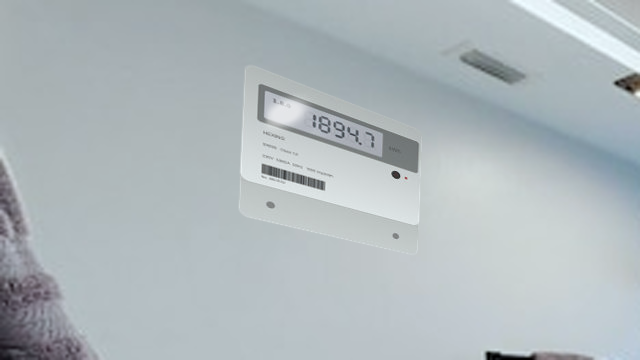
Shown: value=1894.7 unit=kWh
